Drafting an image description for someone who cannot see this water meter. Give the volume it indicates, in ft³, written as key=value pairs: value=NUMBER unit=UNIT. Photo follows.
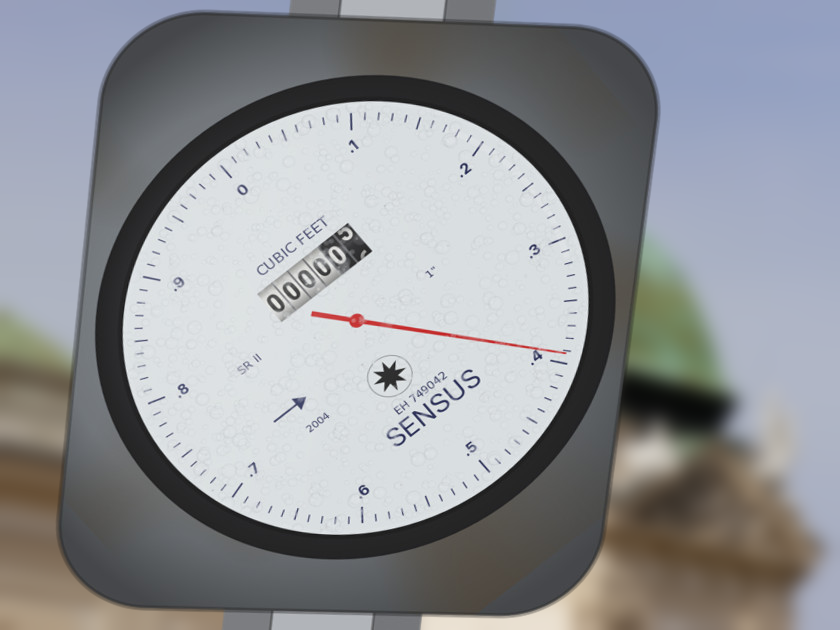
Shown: value=5.39 unit=ft³
